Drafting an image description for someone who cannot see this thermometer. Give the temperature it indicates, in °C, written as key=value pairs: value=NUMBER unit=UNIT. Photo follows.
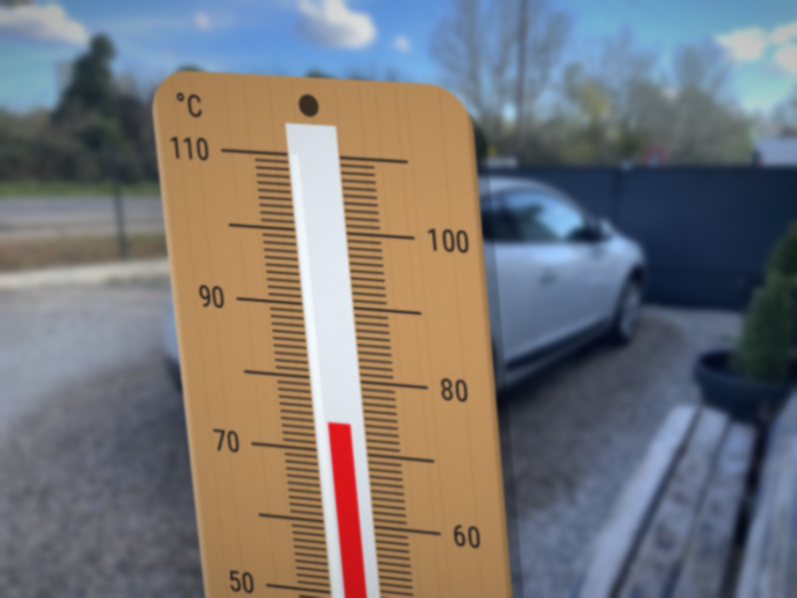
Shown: value=74 unit=°C
